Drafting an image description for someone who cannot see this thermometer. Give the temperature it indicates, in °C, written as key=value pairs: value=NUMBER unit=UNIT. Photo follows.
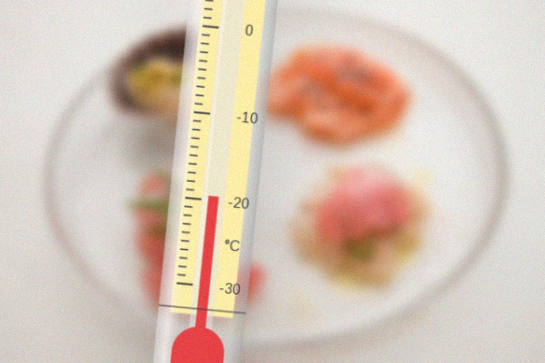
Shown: value=-19.5 unit=°C
